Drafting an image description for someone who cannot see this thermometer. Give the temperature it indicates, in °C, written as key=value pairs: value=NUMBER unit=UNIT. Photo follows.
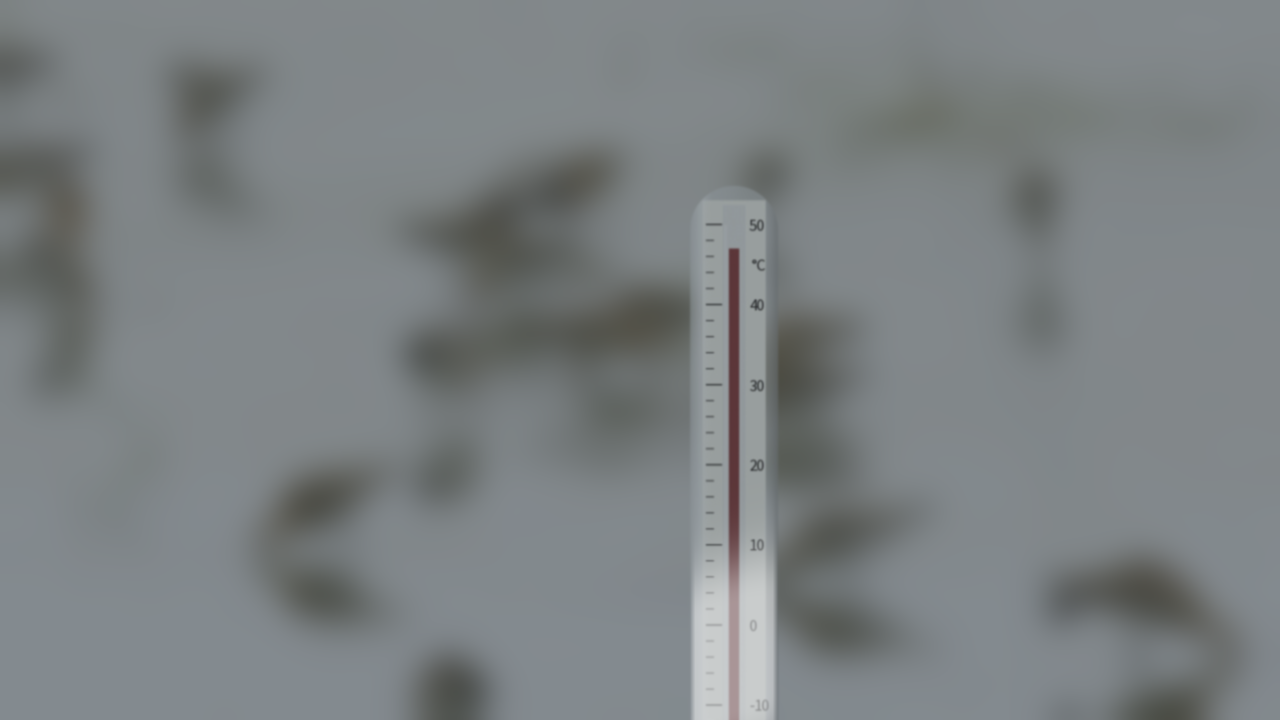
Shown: value=47 unit=°C
